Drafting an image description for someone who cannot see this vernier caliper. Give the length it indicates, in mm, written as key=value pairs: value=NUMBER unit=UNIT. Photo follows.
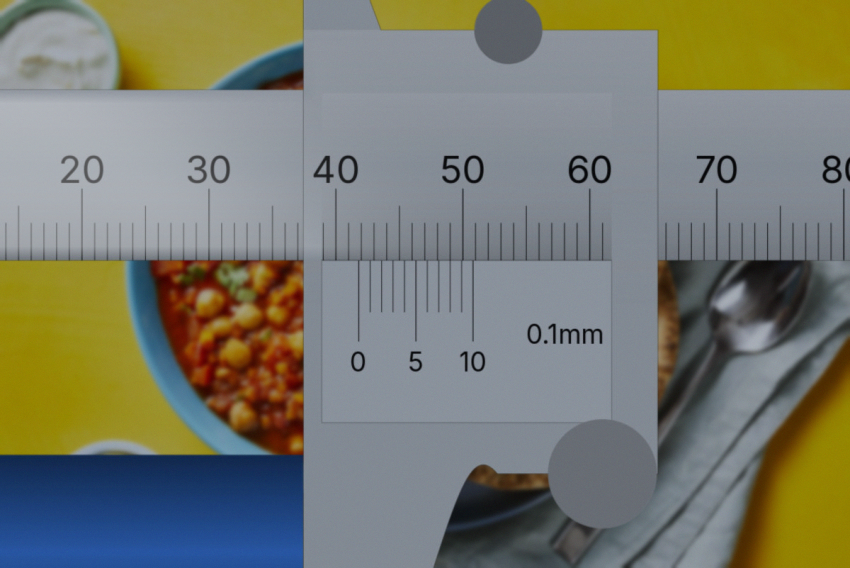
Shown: value=41.8 unit=mm
